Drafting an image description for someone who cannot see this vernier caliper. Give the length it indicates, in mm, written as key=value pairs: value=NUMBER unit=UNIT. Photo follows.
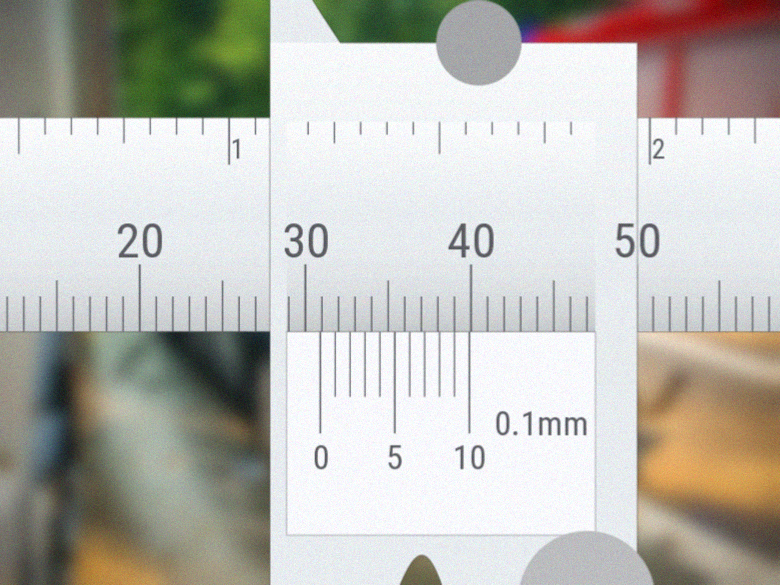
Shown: value=30.9 unit=mm
